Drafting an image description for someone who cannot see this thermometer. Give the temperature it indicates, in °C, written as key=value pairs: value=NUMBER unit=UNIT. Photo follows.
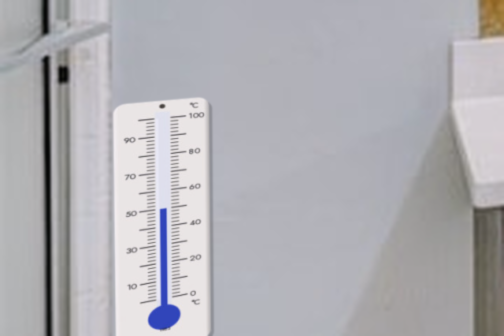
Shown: value=50 unit=°C
